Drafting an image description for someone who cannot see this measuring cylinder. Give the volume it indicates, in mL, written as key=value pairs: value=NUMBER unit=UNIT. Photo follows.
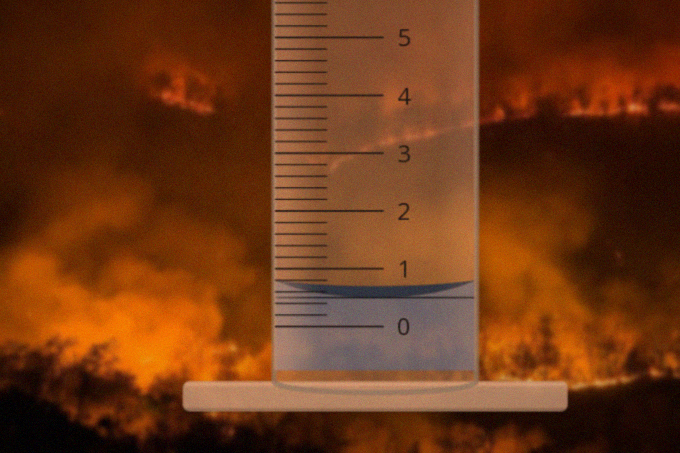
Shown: value=0.5 unit=mL
